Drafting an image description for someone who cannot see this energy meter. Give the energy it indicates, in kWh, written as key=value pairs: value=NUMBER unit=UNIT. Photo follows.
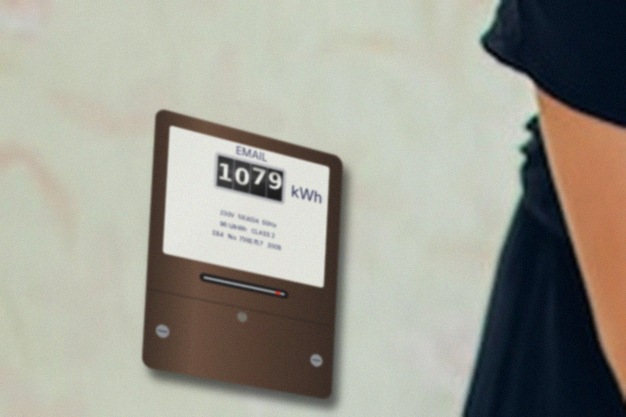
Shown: value=1079 unit=kWh
